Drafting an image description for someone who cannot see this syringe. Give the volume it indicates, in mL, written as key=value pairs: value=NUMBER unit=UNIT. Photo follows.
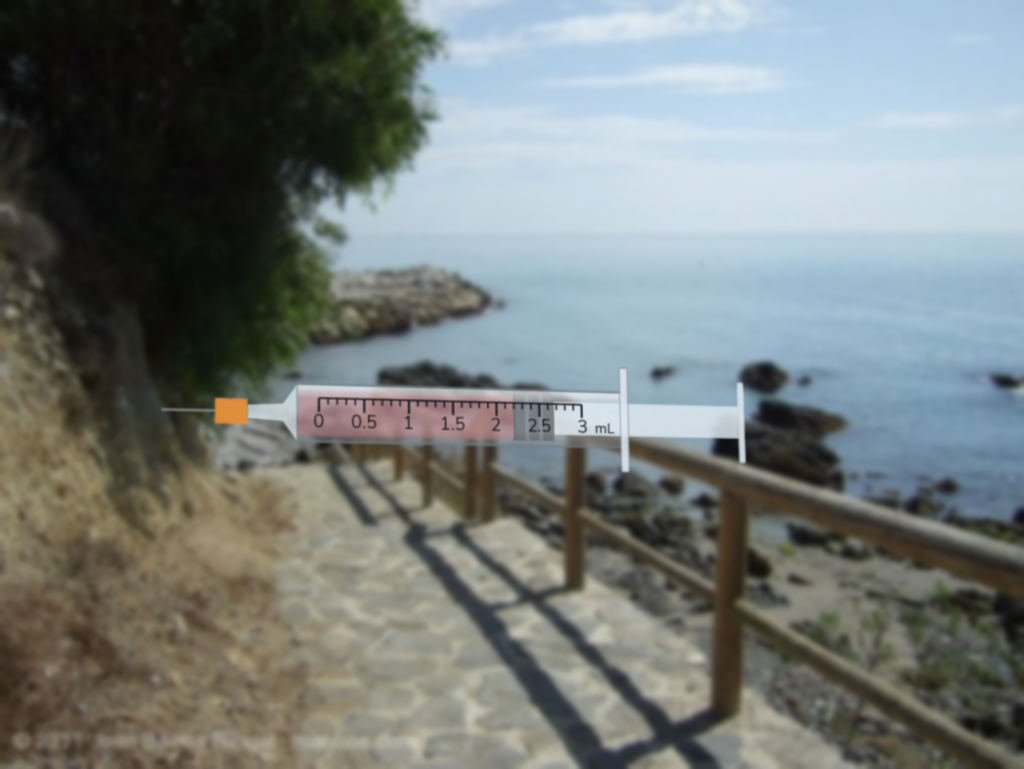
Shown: value=2.2 unit=mL
